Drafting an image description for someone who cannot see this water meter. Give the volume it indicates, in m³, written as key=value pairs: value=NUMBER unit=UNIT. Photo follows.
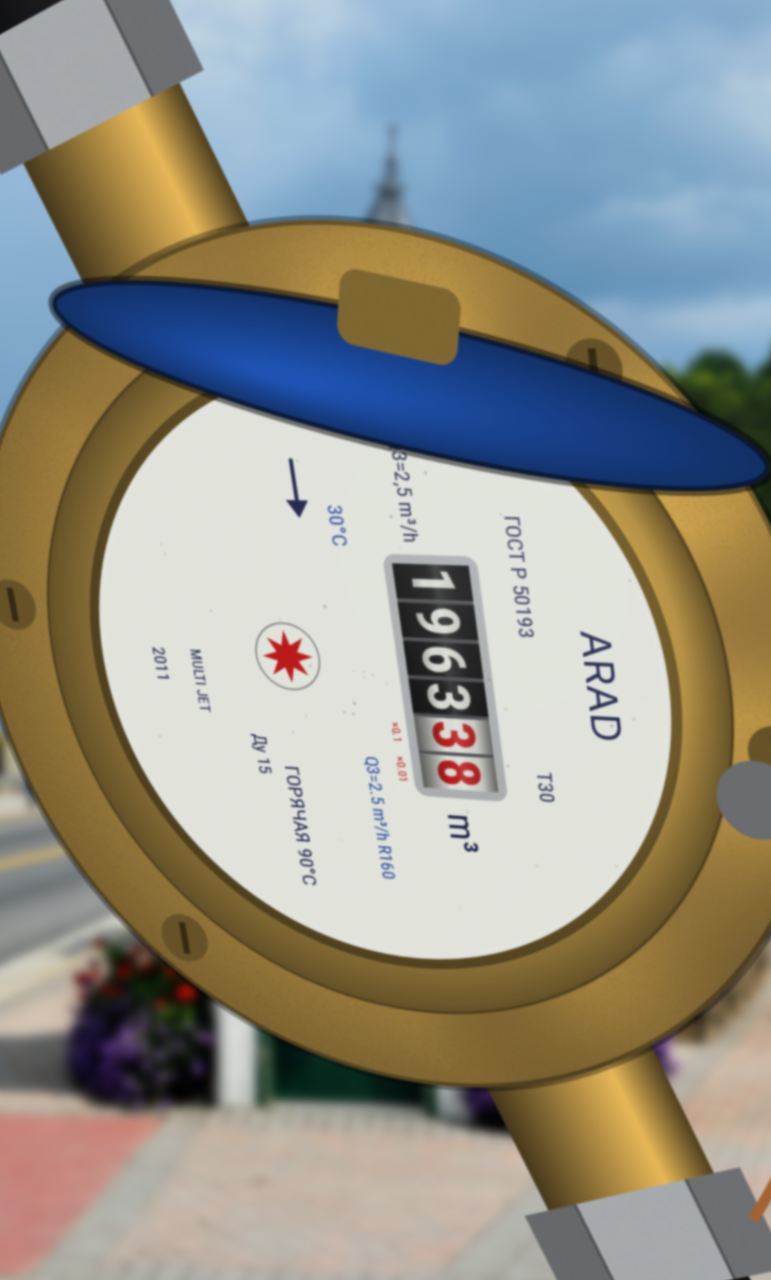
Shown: value=1963.38 unit=m³
